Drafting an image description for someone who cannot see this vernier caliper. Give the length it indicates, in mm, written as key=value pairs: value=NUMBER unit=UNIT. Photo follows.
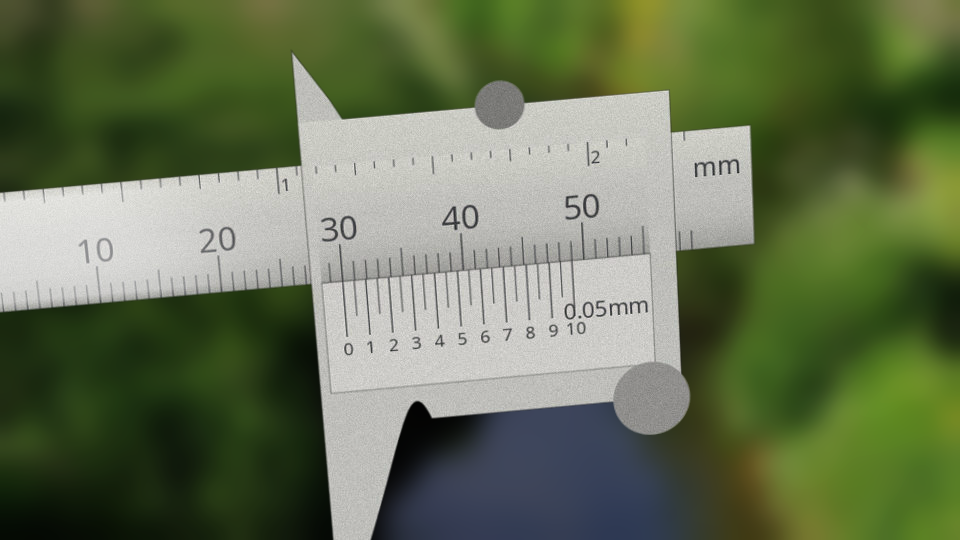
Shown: value=30.0 unit=mm
